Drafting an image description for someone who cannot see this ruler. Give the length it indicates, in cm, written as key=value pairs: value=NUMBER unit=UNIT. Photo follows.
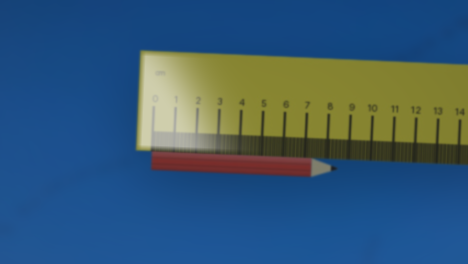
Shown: value=8.5 unit=cm
